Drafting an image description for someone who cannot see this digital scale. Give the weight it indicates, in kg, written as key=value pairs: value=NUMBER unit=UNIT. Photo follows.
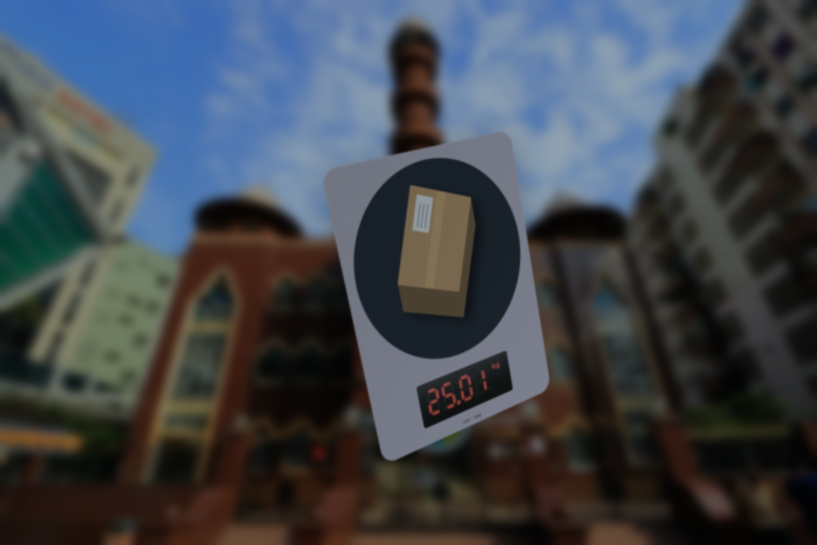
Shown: value=25.01 unit=kg
